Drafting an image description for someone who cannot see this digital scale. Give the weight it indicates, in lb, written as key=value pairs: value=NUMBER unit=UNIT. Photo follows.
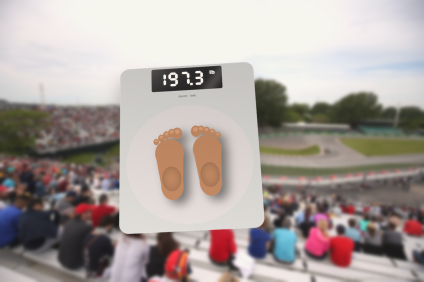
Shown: value=197.3 unit=lb
